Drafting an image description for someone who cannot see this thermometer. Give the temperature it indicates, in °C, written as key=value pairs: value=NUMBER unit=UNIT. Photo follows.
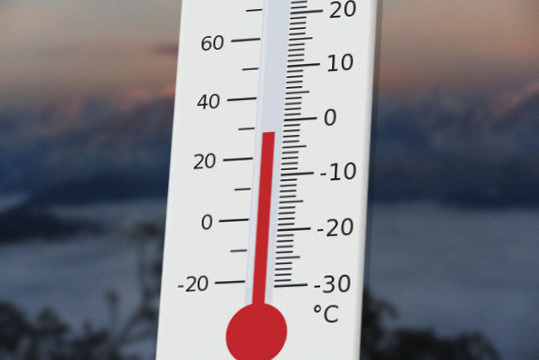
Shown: value=-2 unit=°C
